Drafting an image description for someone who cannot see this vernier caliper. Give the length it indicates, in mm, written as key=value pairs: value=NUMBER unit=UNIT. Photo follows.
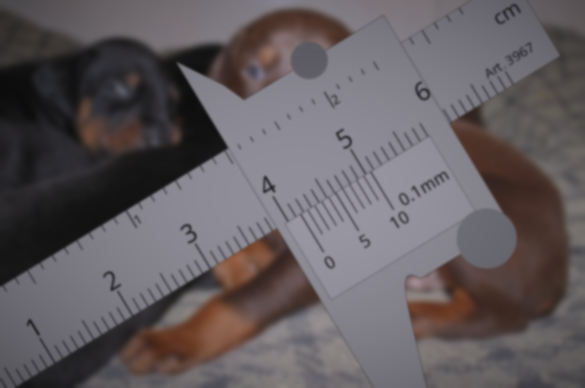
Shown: value=41.6 unit=mm
